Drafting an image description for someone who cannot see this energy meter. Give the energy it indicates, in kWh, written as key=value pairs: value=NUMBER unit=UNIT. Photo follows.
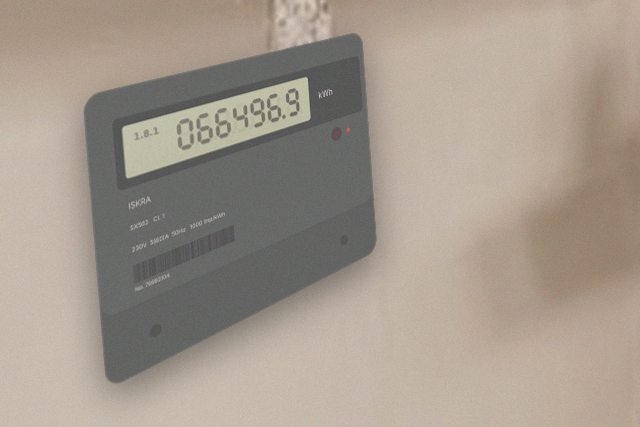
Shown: value=66496.9 unit=kWh
